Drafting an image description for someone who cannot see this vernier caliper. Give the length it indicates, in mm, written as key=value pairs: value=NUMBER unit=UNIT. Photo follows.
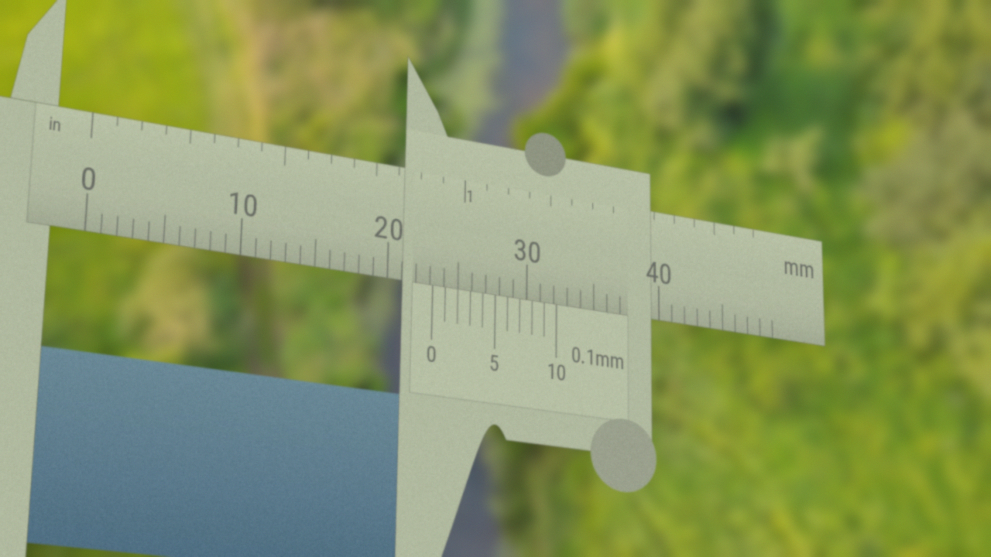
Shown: value=23.2 unit=mm
